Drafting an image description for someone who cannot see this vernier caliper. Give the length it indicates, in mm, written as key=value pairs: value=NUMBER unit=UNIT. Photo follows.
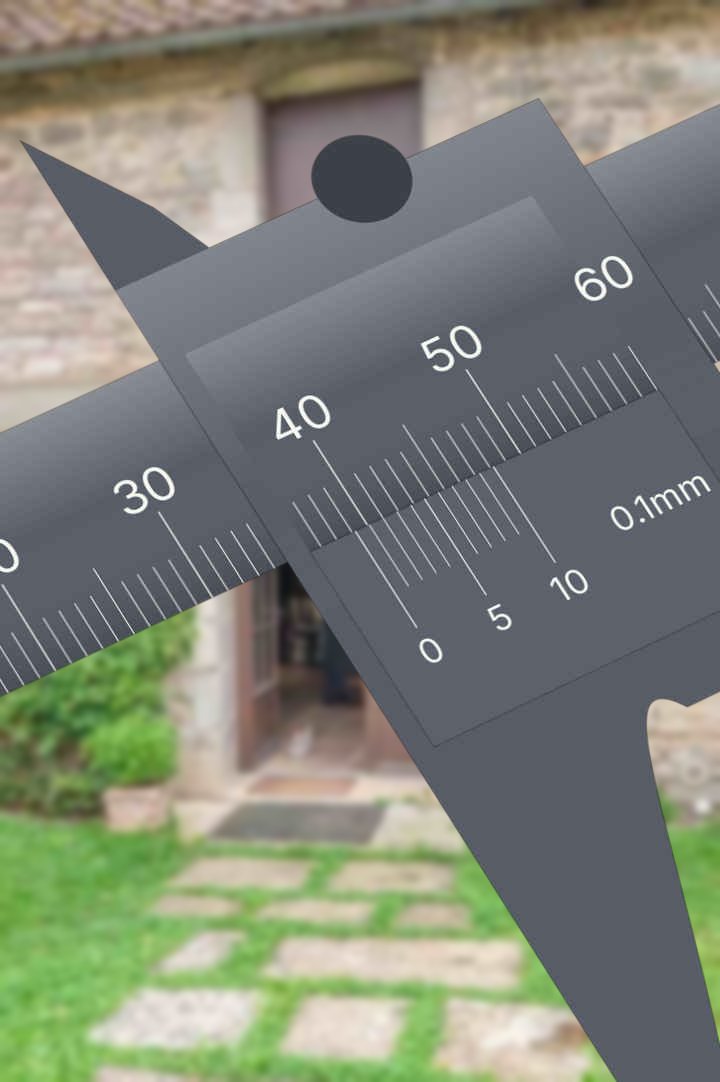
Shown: value=39.2 unit=mm
